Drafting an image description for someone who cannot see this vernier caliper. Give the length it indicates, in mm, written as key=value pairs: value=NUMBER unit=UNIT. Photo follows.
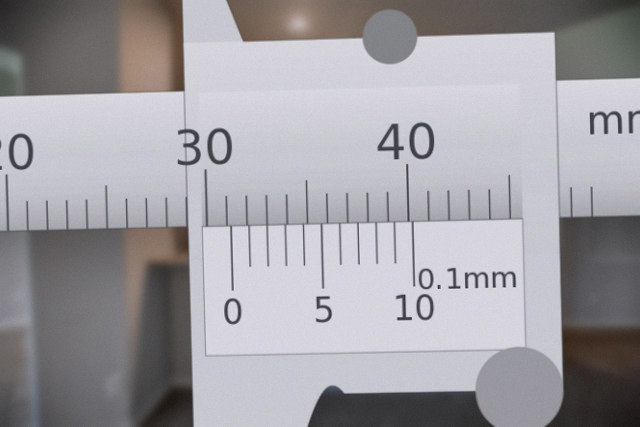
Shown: value=31.2 unit=mm
